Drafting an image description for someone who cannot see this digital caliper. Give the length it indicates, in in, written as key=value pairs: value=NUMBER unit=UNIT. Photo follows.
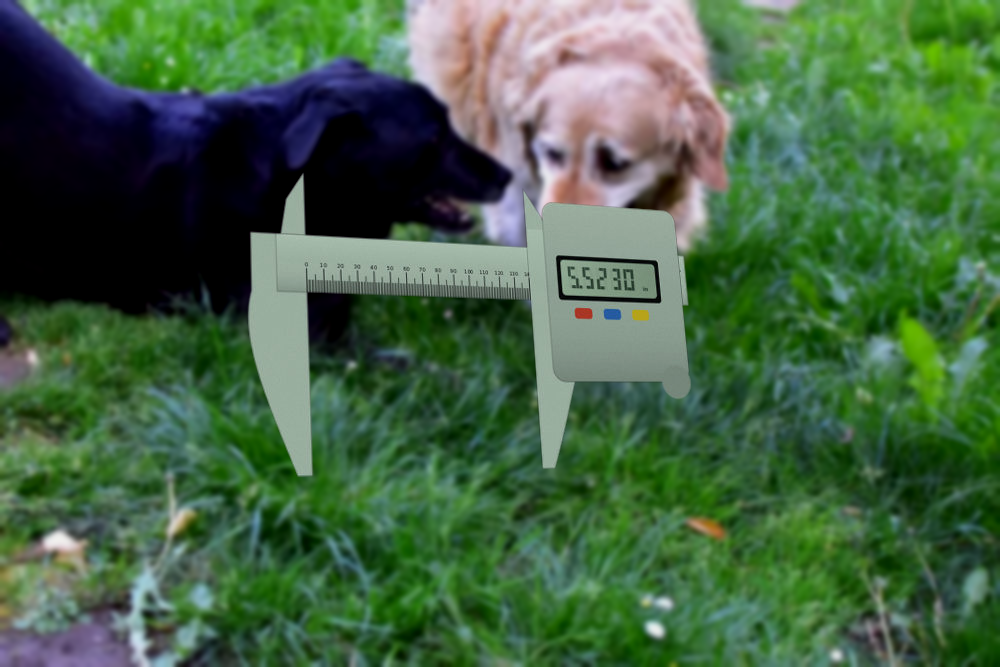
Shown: value=5.5230 unit=in
